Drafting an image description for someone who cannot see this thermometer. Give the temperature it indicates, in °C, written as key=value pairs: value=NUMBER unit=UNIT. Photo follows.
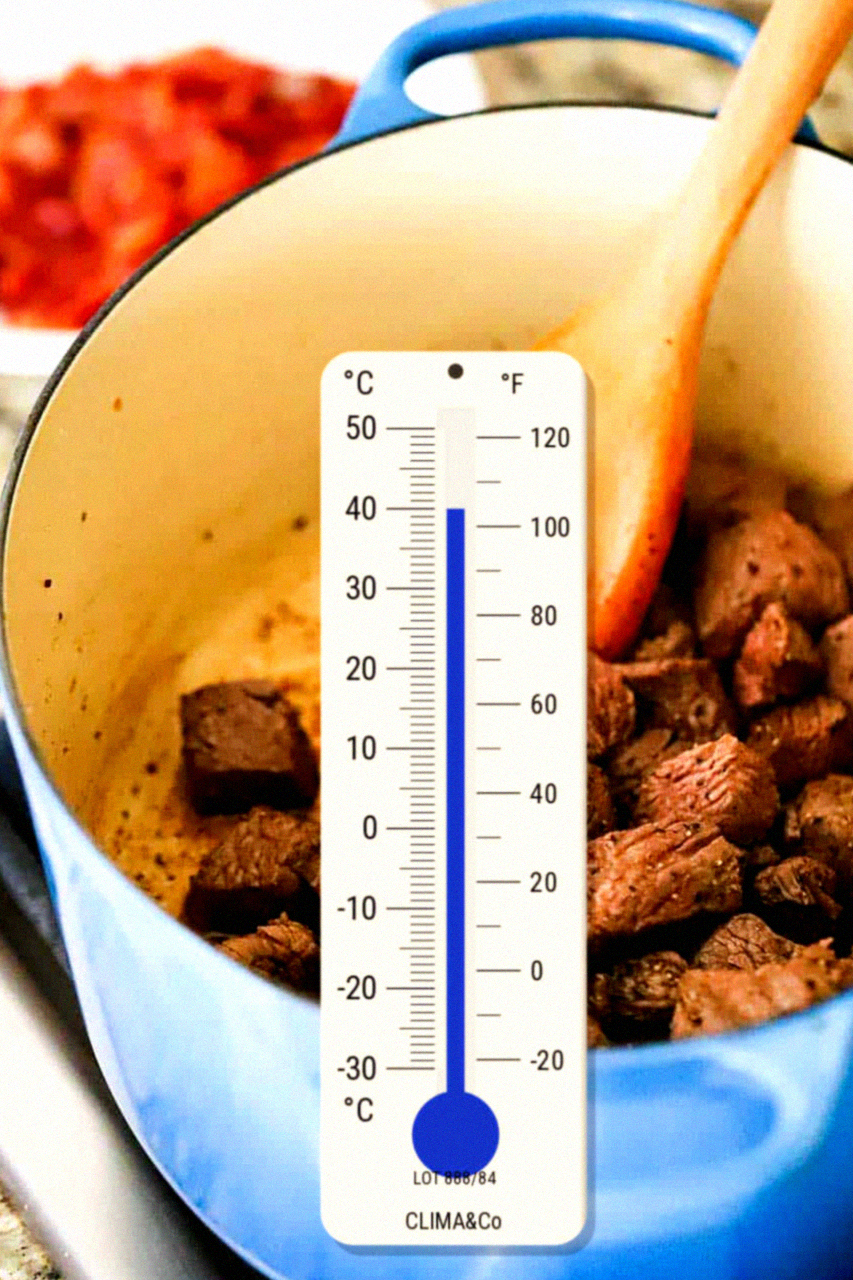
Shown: value=40 unit=°C
